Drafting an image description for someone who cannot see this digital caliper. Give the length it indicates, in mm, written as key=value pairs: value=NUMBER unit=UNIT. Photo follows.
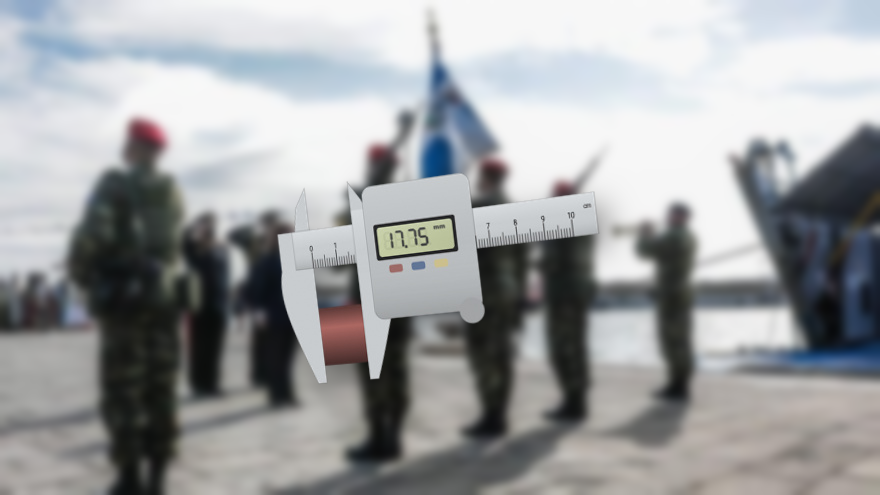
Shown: value=17.75 unit=mm
